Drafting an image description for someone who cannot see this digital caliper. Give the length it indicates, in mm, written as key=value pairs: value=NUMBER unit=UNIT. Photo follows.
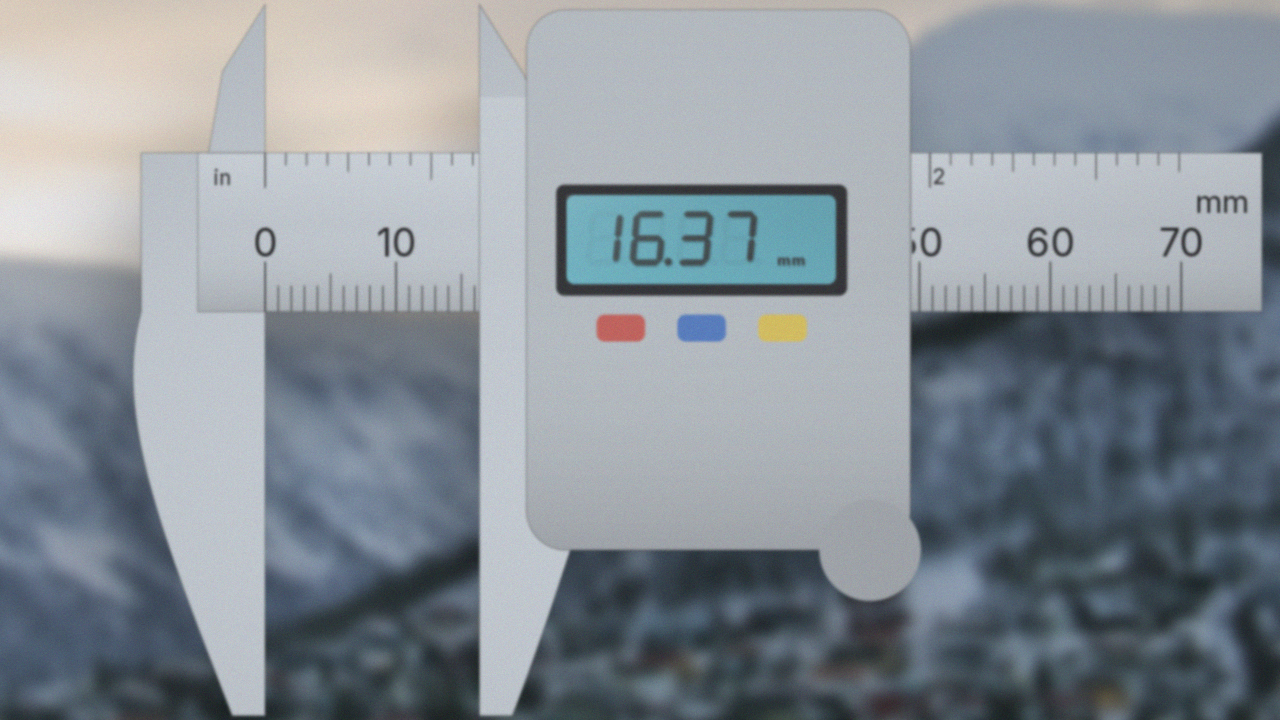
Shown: value=16.37 unit=mm
